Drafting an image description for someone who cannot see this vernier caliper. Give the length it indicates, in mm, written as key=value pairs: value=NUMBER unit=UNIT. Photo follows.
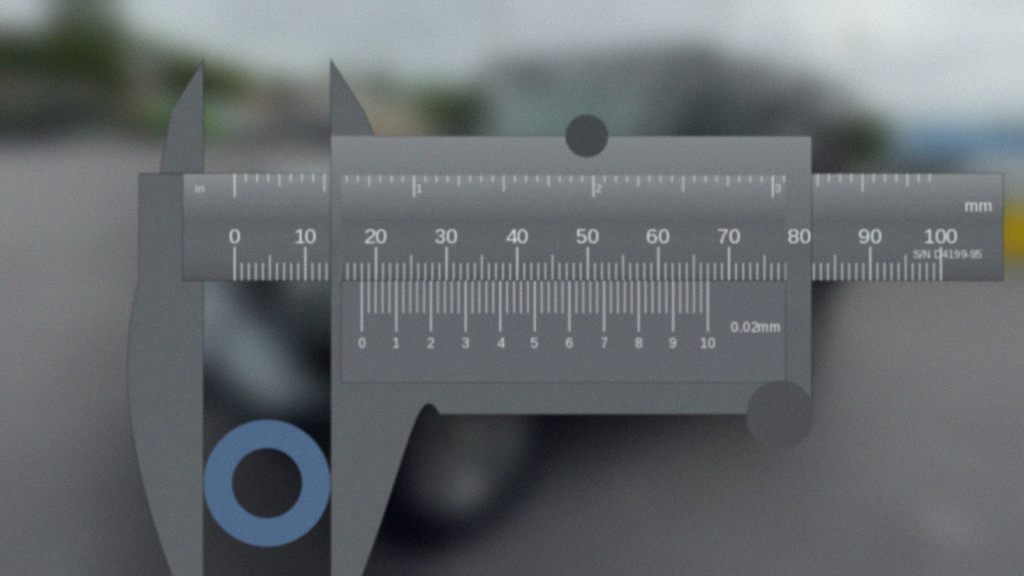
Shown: value=18.0 unit=mm
